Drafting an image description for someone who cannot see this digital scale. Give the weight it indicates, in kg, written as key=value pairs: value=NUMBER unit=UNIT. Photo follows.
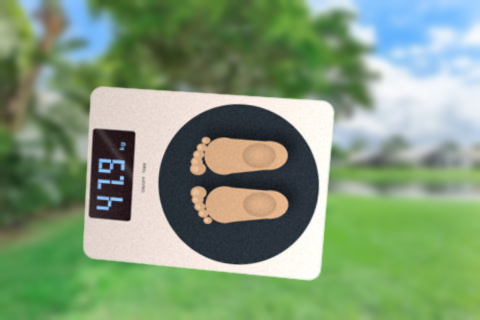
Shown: value=47.9 unit=kg
